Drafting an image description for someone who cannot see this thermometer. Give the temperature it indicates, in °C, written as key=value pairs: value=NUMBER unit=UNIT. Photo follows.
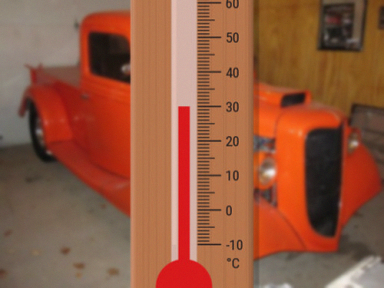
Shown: value=30 unit=°C
